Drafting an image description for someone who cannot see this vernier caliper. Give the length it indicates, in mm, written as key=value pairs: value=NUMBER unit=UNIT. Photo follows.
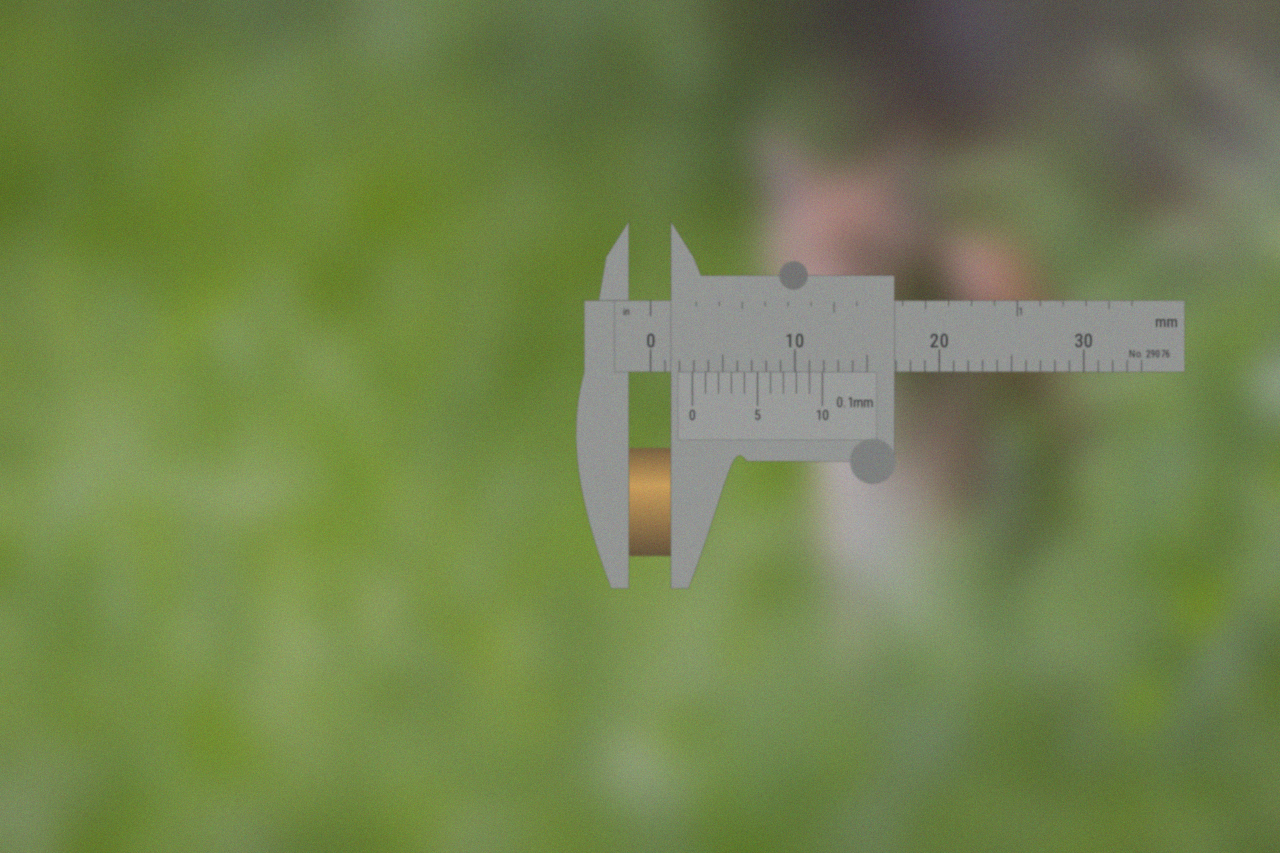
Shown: value=2.9 unit=mm
